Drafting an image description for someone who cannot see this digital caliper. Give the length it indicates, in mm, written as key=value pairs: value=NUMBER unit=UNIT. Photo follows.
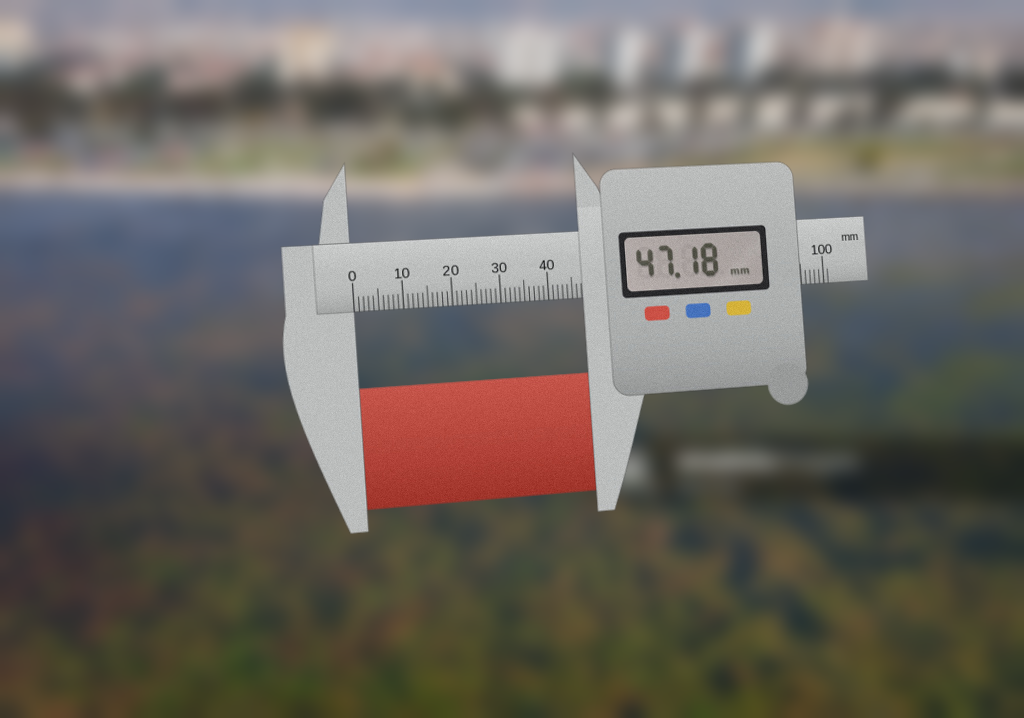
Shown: value=47.18 unit=mm
